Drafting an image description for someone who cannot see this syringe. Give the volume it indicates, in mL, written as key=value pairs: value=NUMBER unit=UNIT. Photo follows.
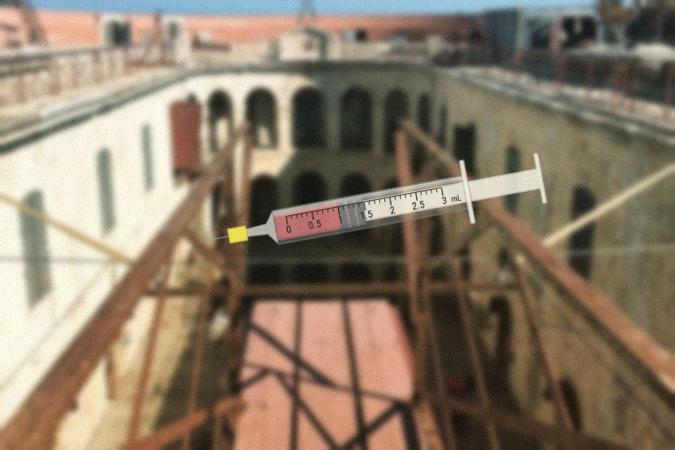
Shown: value=1 unit=mL
